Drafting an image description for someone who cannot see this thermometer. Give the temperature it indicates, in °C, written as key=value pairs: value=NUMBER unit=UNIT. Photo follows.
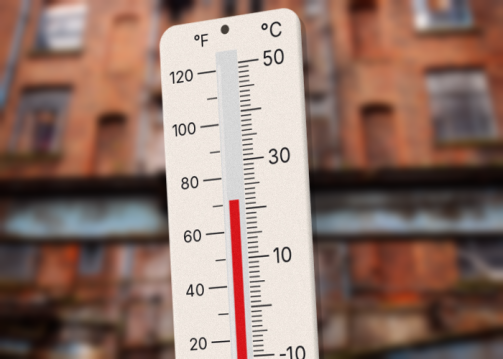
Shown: value=22 unit=°C
